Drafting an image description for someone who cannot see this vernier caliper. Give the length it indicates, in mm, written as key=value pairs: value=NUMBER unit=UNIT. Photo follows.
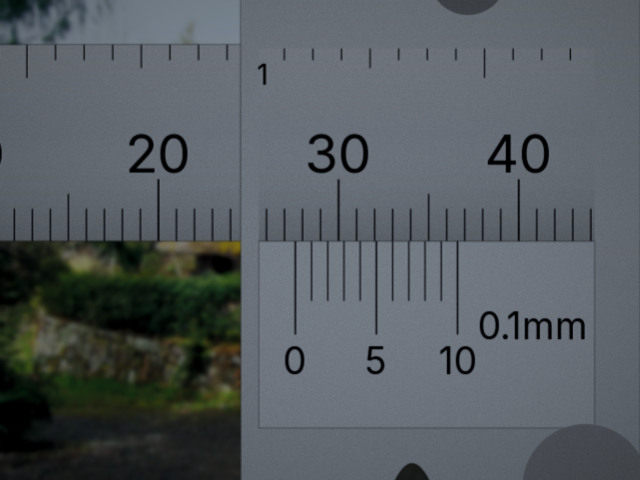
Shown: value=27.6 unit=mm
